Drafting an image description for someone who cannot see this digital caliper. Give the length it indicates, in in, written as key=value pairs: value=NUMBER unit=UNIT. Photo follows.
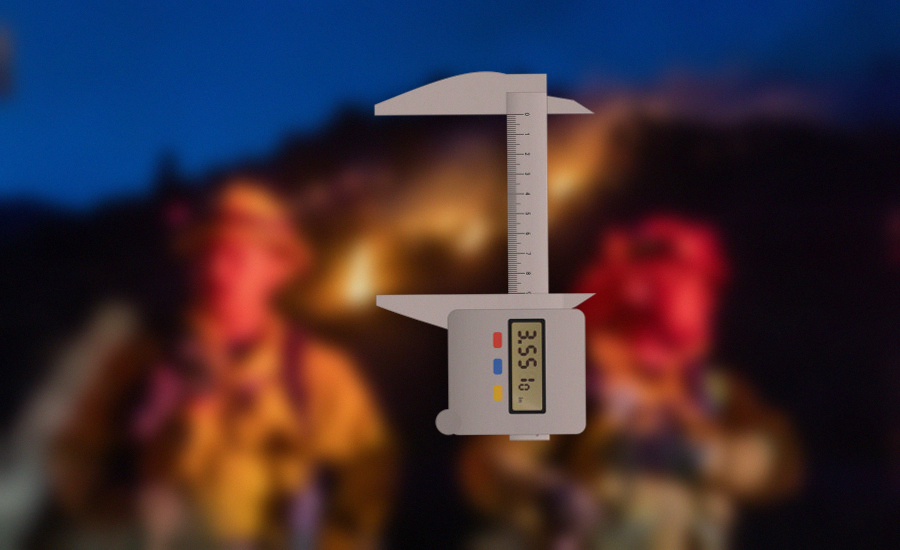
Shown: value=3.5510 unit=in
